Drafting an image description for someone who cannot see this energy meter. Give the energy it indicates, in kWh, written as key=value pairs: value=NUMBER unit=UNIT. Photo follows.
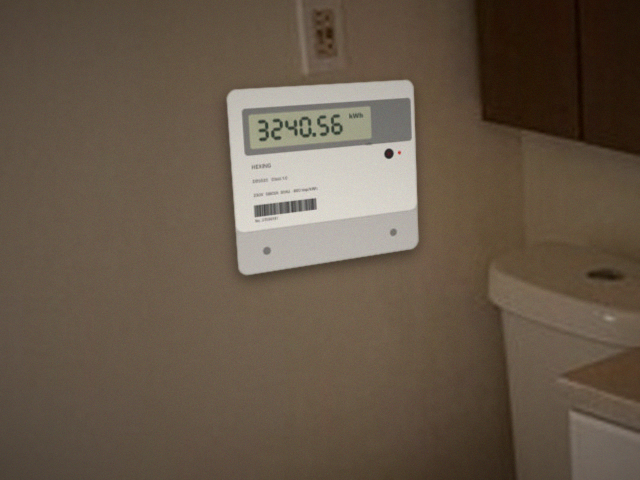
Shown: value=3240.56 unit=kWh
